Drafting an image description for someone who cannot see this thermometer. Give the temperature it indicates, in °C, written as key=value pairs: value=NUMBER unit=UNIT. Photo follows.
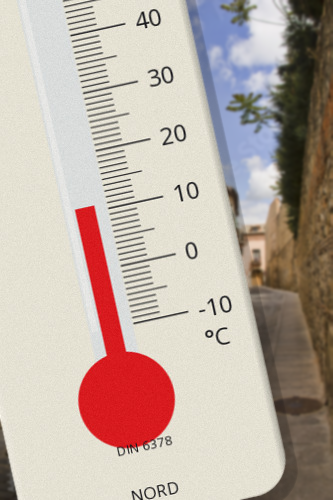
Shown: value=11 unit=°C
